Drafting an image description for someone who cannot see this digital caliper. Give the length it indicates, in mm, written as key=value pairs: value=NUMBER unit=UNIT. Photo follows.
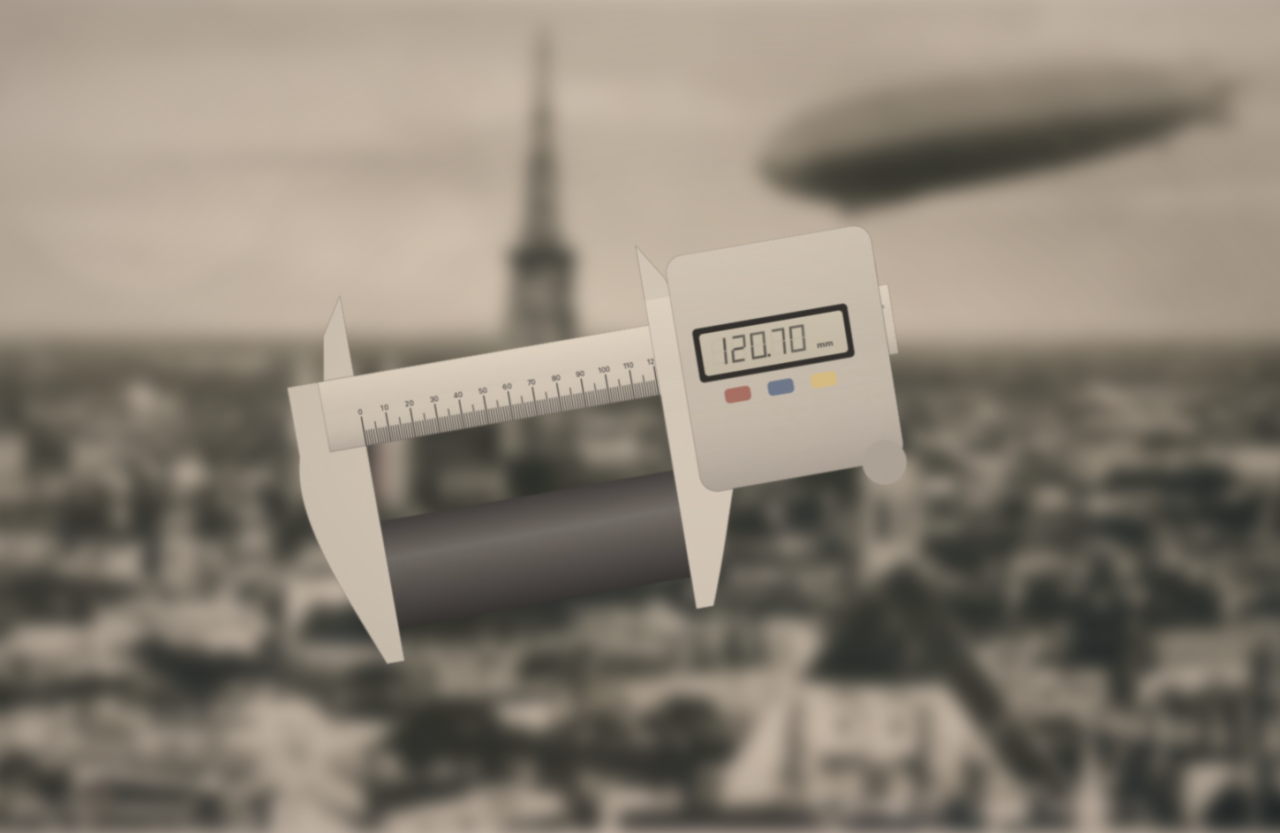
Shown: value=120.70 unit=mm
